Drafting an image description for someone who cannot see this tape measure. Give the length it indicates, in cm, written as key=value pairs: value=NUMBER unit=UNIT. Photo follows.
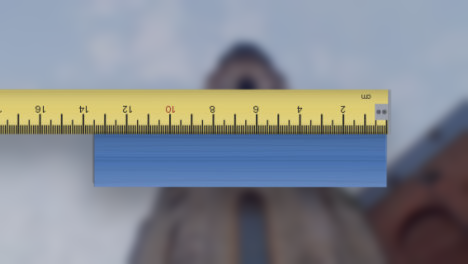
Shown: value=13.5 unit=cm
